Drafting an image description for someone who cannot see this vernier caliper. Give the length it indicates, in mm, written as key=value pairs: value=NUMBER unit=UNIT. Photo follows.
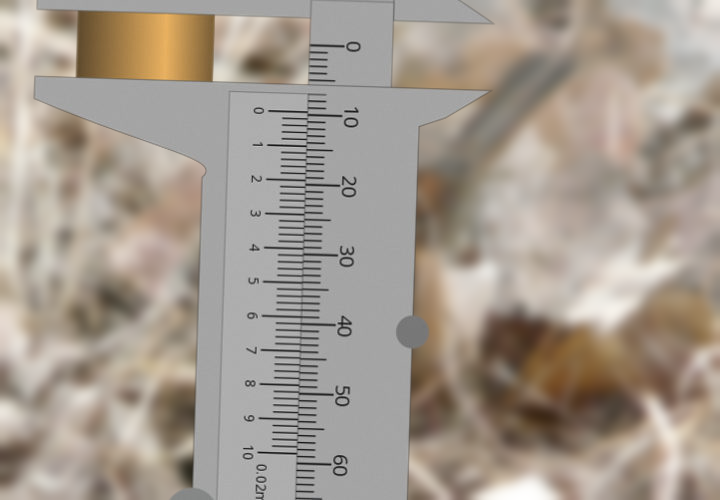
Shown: value=9.6 unit=mm
